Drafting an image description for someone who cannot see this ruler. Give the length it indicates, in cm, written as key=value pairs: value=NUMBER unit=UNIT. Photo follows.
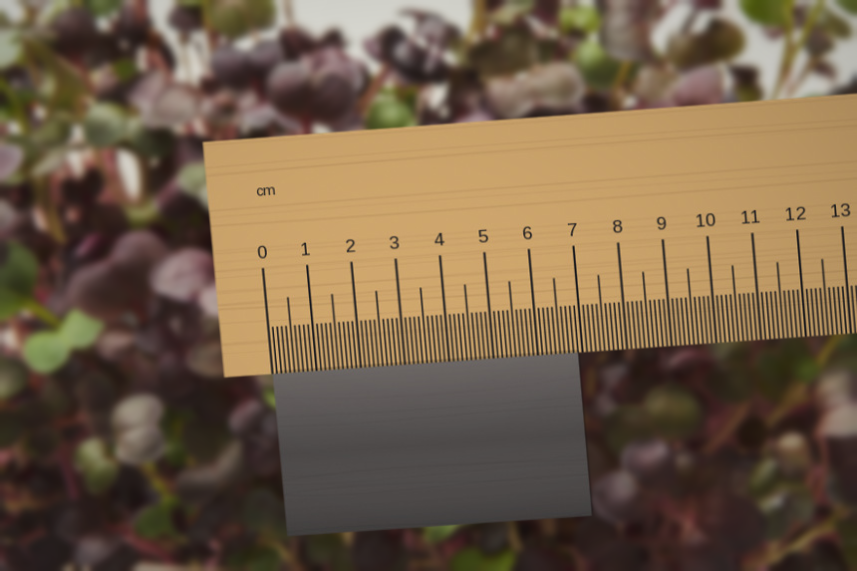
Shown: value=6.9 unit=cm
